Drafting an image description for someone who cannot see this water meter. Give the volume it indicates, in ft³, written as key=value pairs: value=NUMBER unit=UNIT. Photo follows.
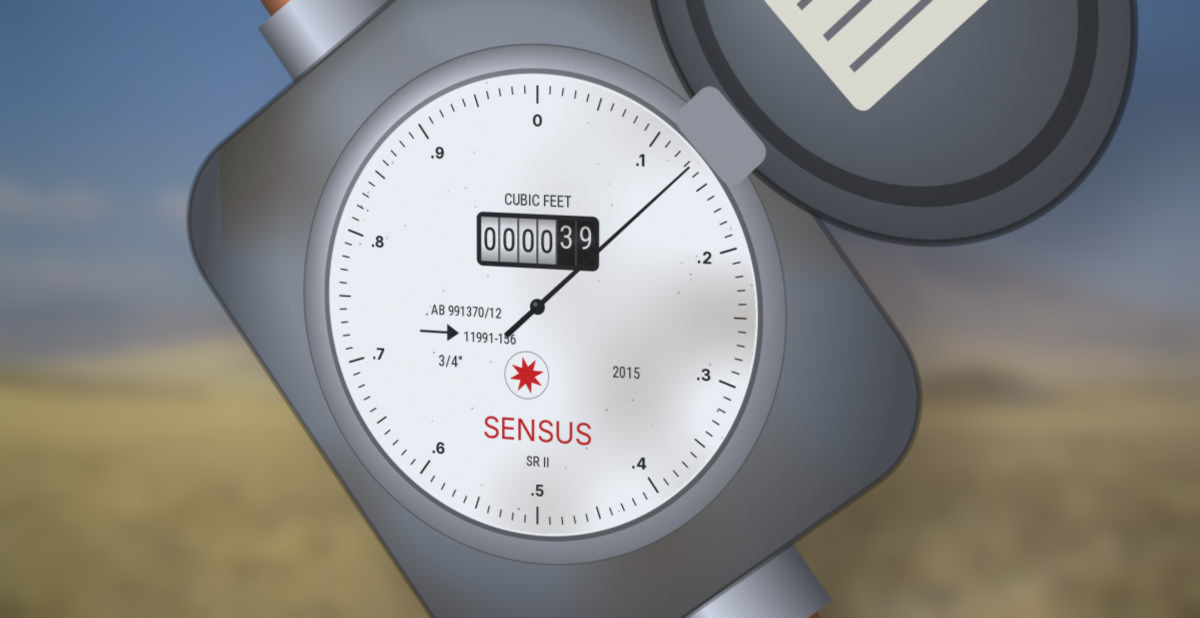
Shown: value=39.13 unit=ft³
